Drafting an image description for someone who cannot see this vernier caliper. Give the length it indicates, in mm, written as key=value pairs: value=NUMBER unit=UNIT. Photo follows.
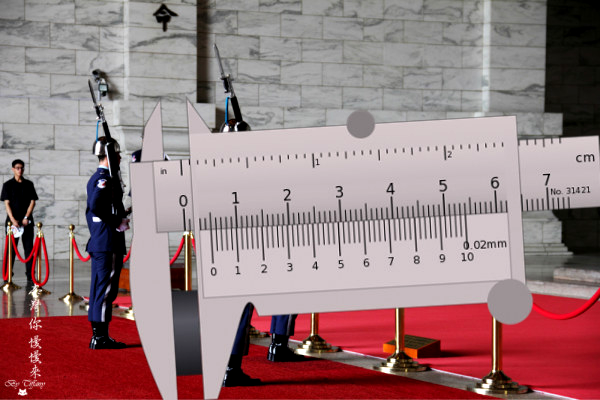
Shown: value=5.0 unit=mm
